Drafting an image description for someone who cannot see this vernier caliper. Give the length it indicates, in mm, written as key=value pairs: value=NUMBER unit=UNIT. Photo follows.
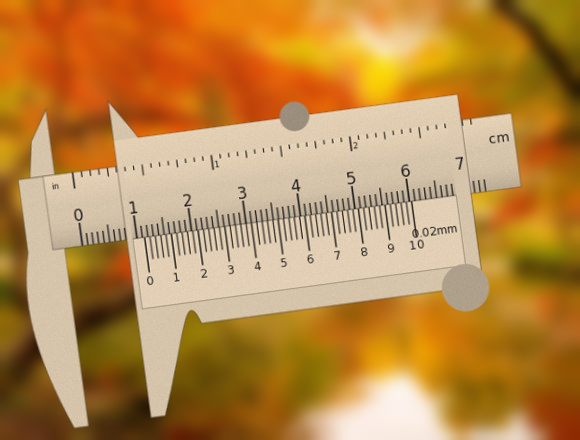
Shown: value=11.4 unit=mm
